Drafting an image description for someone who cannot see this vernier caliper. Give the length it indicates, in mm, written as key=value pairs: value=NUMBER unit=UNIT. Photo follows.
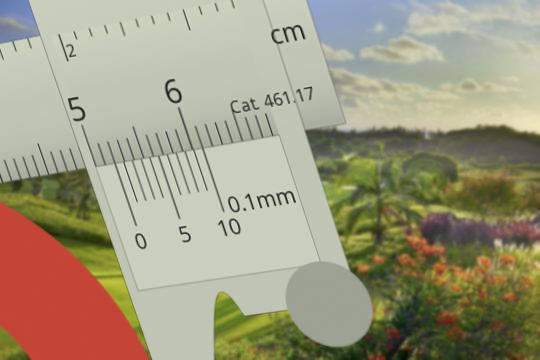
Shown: value=52.0 unit=mm
